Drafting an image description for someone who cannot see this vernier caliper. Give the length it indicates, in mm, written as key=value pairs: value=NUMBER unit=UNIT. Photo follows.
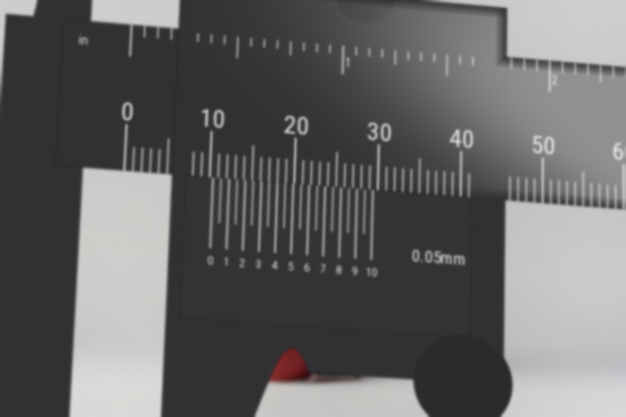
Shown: value=10.4 unit=mm
